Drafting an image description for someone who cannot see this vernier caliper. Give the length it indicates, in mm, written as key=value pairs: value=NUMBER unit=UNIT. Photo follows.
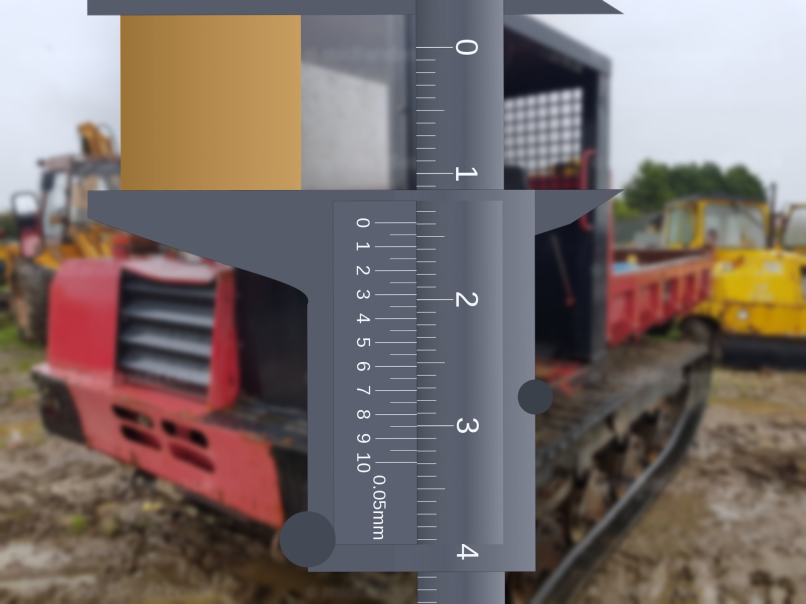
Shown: value=13.9 unit=mm
